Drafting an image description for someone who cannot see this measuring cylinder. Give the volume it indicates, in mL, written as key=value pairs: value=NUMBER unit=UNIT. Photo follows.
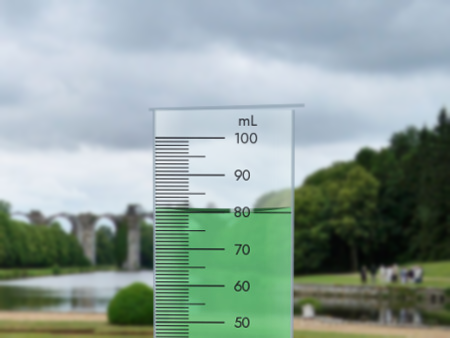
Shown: value=80 unit=mL
